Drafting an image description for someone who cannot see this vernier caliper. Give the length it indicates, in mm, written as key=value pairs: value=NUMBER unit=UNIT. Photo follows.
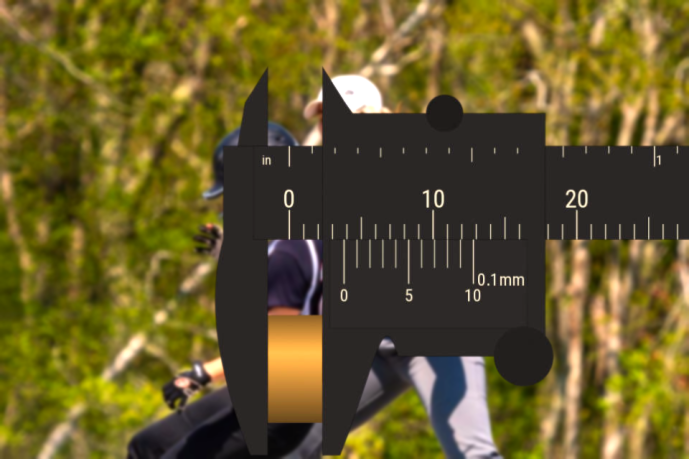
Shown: value=3.8 unit=mm
